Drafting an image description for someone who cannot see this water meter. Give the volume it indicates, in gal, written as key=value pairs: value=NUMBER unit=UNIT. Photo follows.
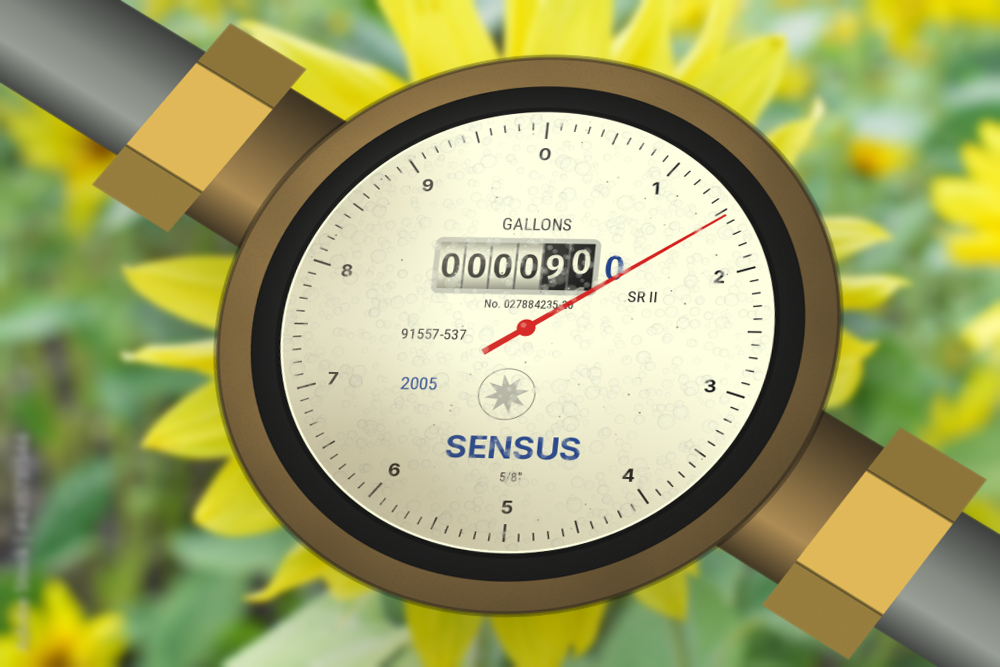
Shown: value=901.5 unit=gal
